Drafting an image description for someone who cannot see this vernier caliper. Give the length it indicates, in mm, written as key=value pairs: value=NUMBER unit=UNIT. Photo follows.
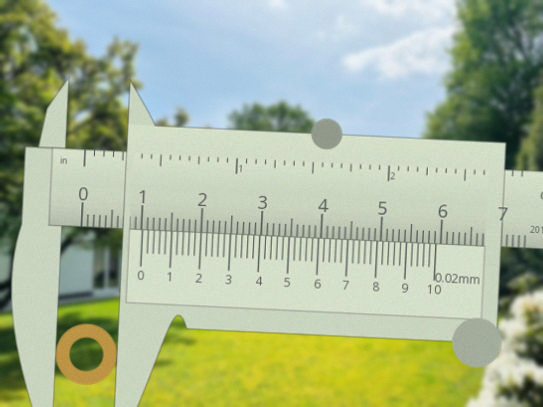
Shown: value=10.2 unit=mm
